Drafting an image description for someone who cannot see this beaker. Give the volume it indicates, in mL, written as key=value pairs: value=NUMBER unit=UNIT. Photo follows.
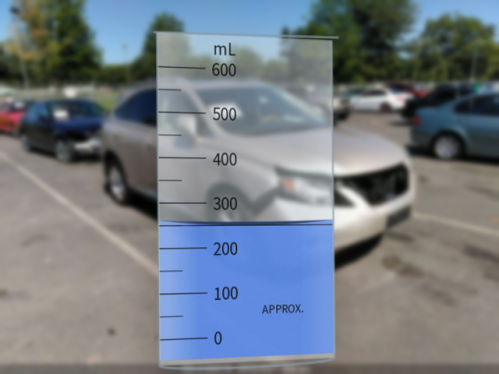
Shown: value=250 unit=mL
